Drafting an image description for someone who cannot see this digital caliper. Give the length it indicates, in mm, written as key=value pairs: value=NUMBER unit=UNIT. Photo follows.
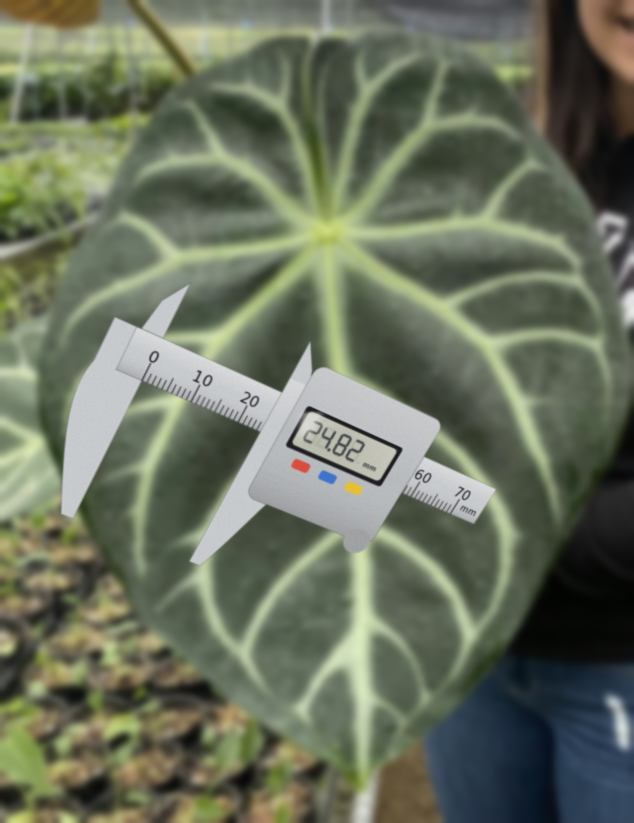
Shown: value=24.82 unit=mm
